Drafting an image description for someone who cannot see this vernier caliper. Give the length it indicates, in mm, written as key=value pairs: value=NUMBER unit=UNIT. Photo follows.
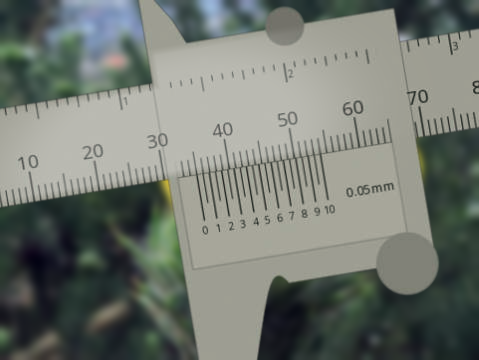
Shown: value=35.0 unit=mm
